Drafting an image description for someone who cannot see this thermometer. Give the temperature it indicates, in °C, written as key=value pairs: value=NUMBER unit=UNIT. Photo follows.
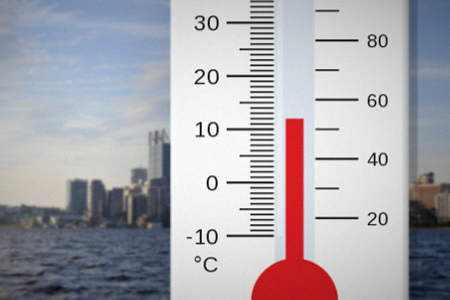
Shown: value=12 unit=°C
